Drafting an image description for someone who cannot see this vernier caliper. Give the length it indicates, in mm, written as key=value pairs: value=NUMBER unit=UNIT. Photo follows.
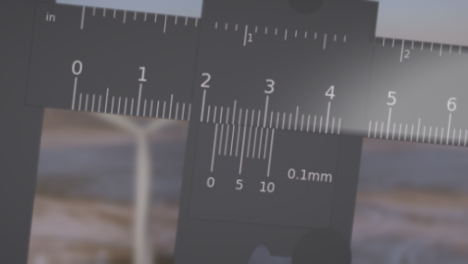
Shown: value=22.5 unit=mm
